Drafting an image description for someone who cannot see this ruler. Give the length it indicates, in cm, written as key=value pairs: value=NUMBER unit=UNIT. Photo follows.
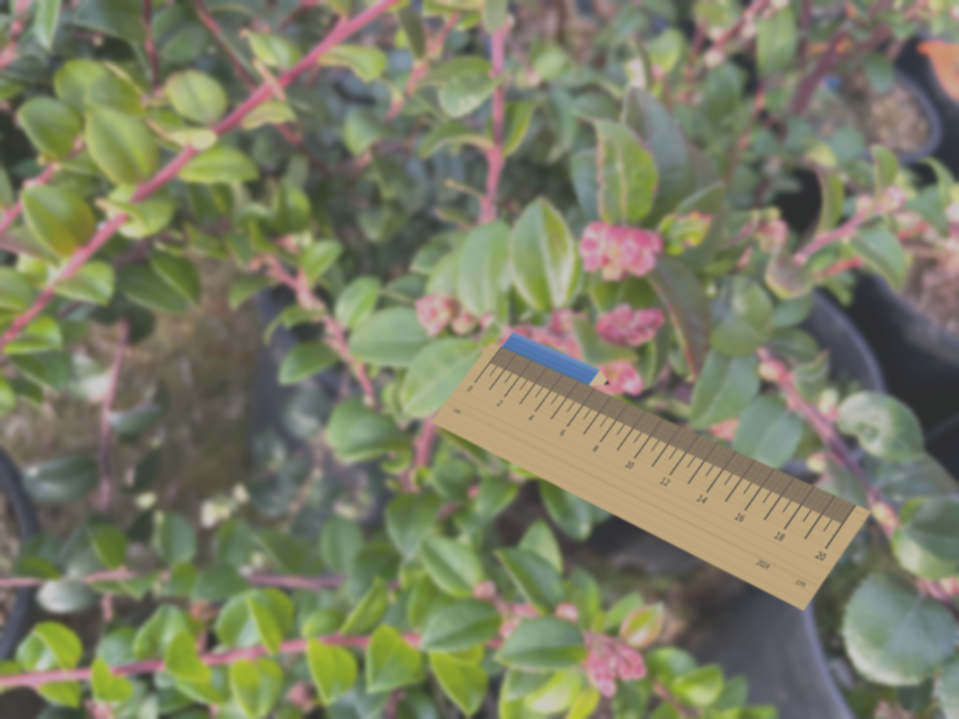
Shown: value=6.5 unit=cm
